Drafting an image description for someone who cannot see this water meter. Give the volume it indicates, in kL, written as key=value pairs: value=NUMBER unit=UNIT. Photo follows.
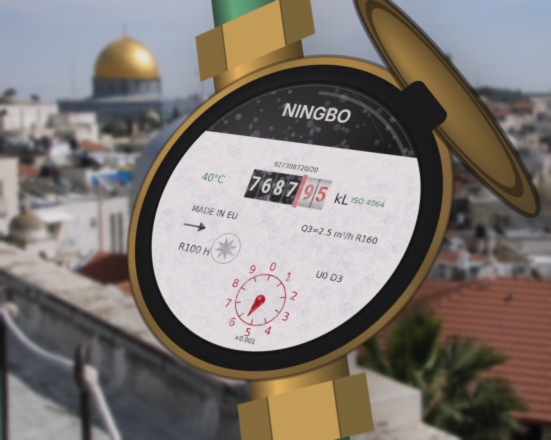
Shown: value=7687.955 unit=kL
